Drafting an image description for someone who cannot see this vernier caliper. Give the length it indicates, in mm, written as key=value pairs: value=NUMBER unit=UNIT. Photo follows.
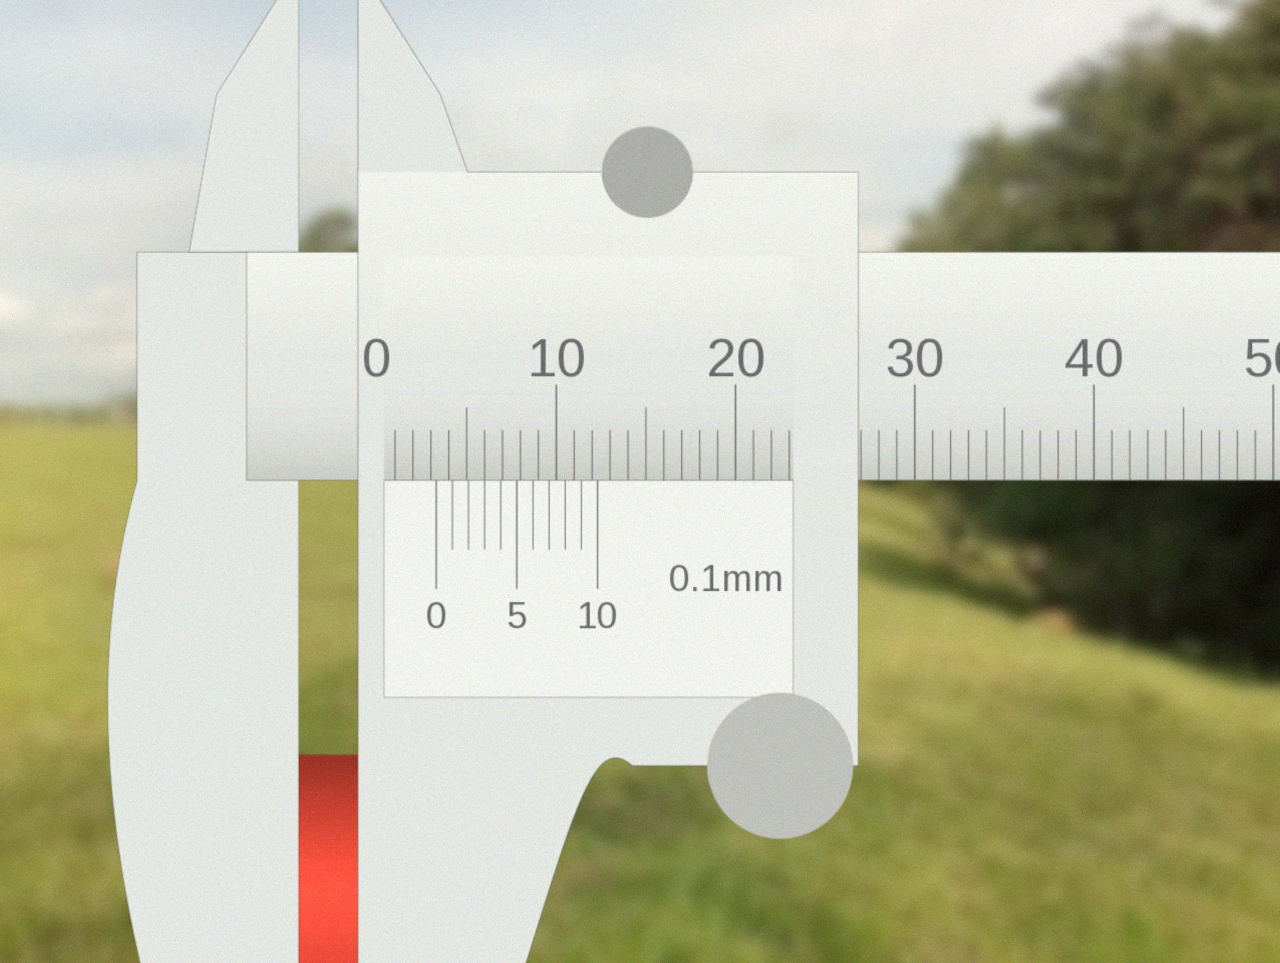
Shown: value=3.3 unit=mm
